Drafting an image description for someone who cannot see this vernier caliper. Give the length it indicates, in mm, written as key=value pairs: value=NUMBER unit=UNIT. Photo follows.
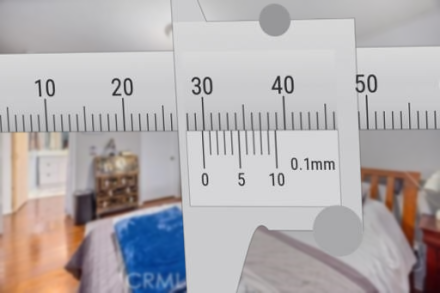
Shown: value=29.8 unit=mm
